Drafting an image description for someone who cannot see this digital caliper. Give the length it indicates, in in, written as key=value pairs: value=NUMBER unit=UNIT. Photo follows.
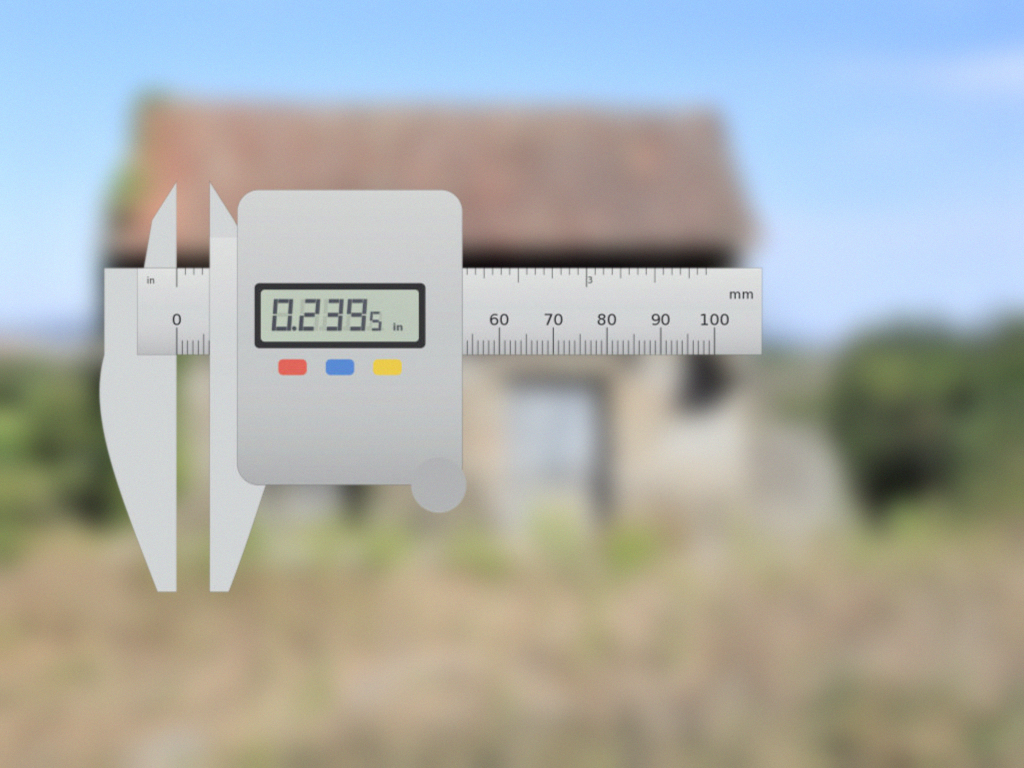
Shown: value=0.2395 unit=in
